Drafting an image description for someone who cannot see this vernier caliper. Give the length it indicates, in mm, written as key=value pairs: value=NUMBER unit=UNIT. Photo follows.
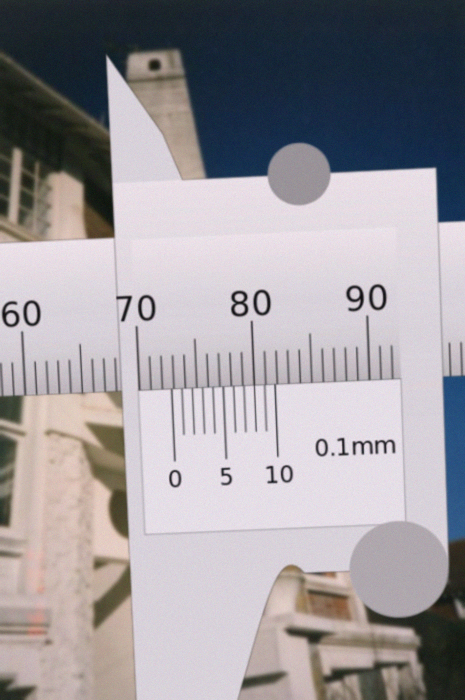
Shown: value=72.8 unit=mm
